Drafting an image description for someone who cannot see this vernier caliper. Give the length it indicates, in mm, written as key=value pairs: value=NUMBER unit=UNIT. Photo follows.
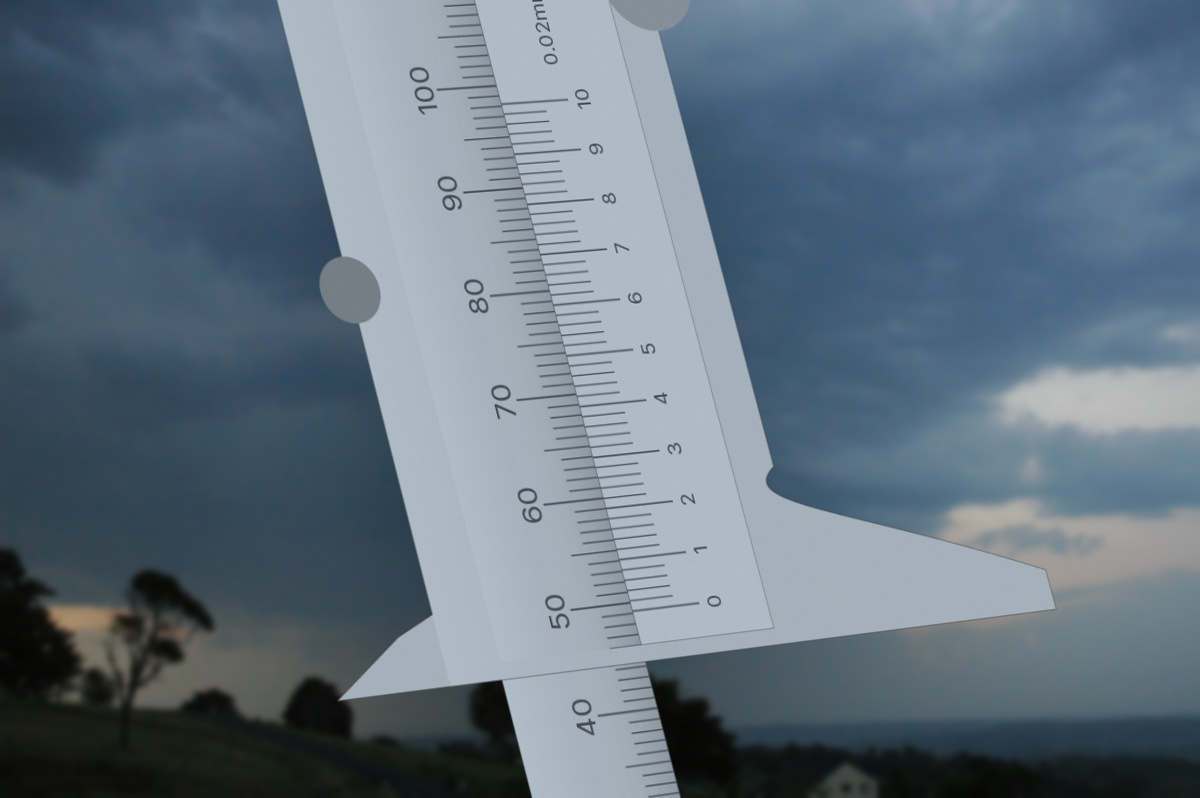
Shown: value=49.2 unit=mm
